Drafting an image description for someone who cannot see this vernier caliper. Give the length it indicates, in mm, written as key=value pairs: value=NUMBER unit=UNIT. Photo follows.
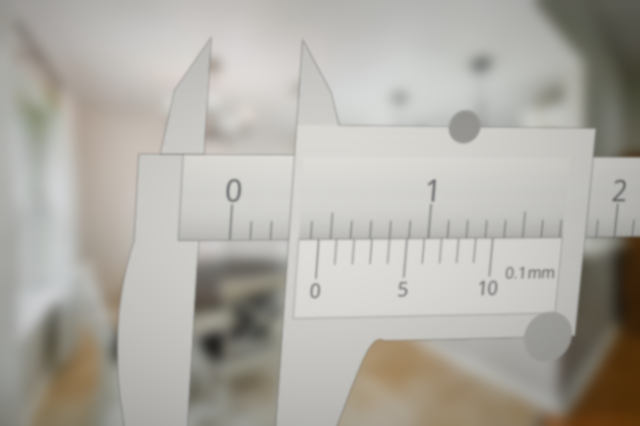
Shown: value=4.4 unit=mm
